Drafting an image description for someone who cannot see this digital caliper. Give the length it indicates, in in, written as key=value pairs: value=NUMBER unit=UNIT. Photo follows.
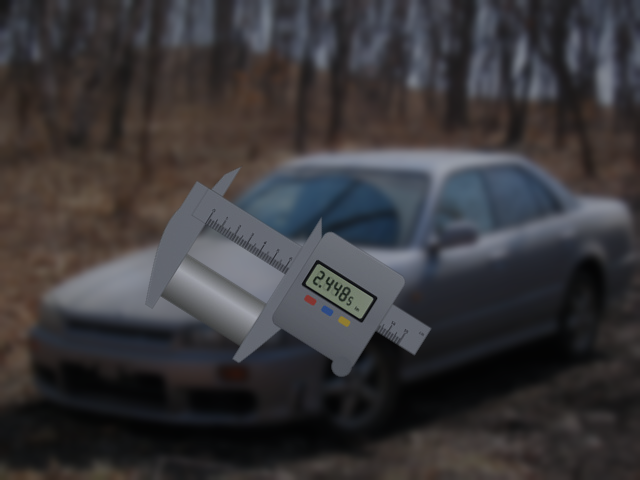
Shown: value=2.4485 unit=in
